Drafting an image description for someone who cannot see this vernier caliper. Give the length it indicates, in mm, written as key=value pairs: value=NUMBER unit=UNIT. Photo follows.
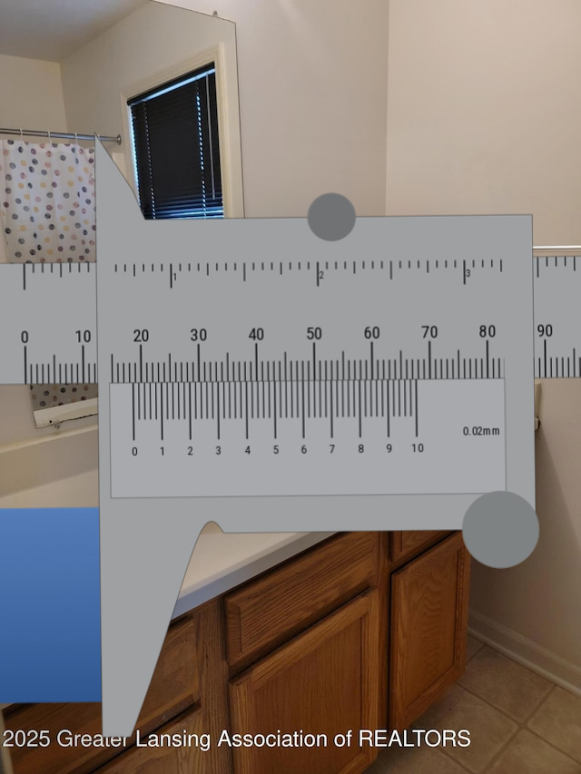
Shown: value=18.6 unit=mm
